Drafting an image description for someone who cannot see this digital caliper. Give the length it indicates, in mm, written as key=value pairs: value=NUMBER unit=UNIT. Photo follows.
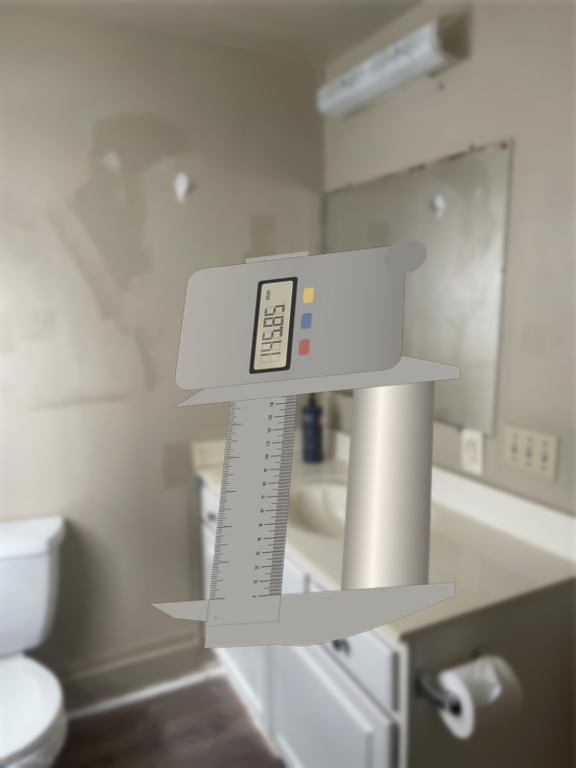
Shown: value=145.85 unit=mm
